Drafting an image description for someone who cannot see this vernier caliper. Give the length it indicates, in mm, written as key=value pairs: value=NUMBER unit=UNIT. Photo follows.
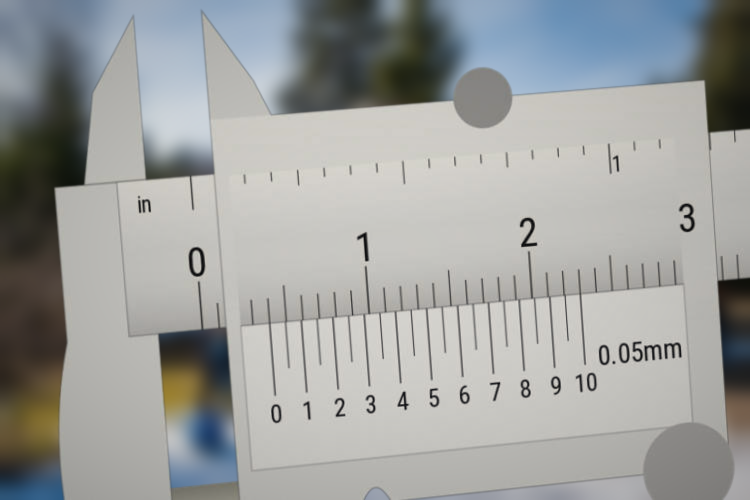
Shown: value=4.0 unit=mm
